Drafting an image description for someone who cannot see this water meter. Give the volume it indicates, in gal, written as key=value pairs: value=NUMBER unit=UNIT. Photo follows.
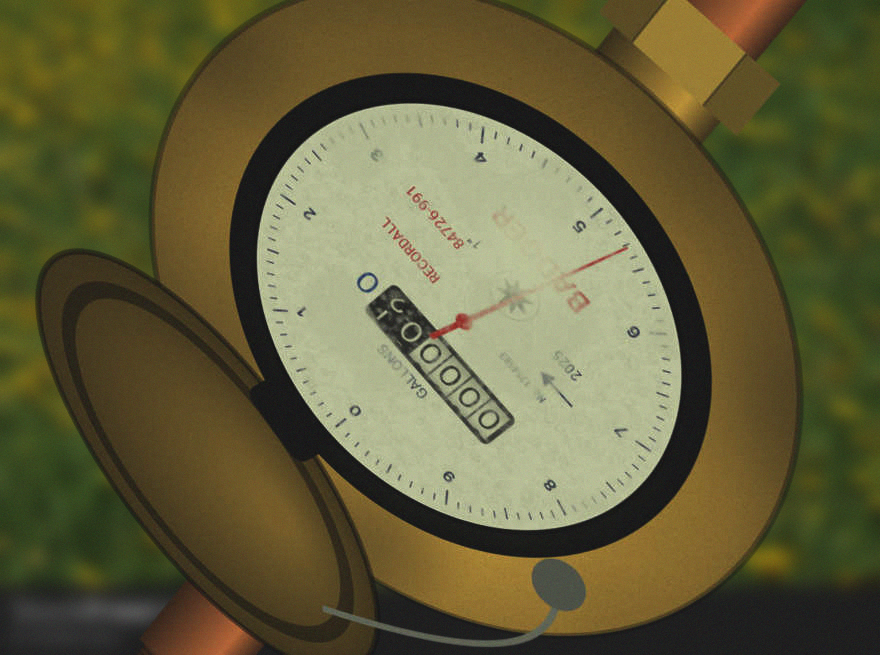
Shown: value=15.3 unit=gal
